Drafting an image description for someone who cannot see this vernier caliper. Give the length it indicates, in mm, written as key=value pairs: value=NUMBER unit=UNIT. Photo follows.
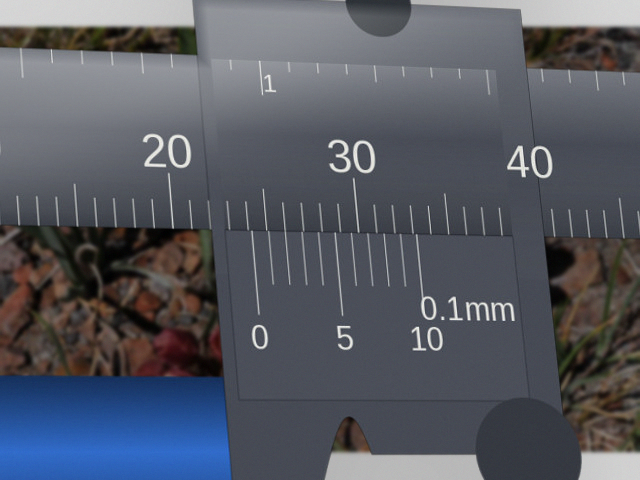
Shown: value=24.2 unit=mm
